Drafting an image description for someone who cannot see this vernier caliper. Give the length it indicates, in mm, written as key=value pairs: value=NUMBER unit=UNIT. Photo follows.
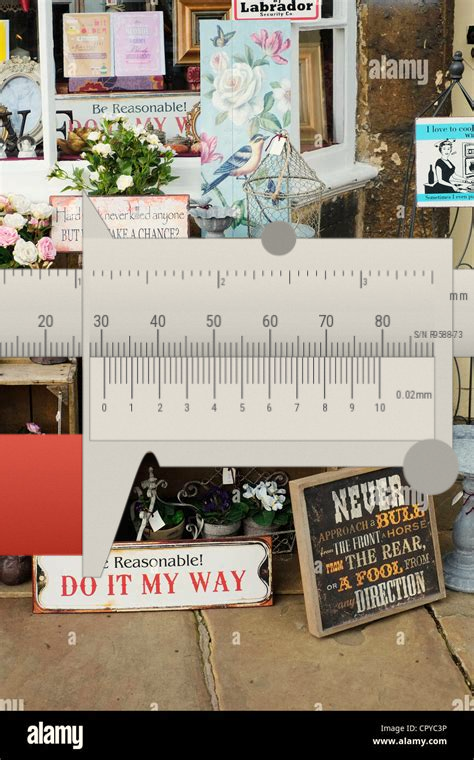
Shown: value=30.5 unit=mm
